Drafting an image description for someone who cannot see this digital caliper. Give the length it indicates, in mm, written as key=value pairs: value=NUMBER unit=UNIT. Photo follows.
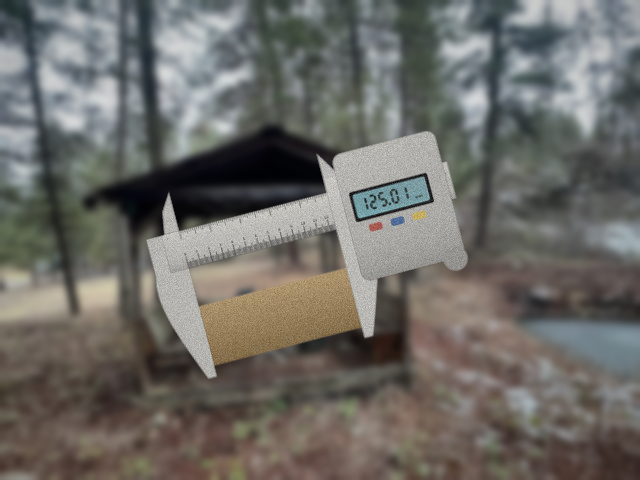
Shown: value=125.01 unit=mm
